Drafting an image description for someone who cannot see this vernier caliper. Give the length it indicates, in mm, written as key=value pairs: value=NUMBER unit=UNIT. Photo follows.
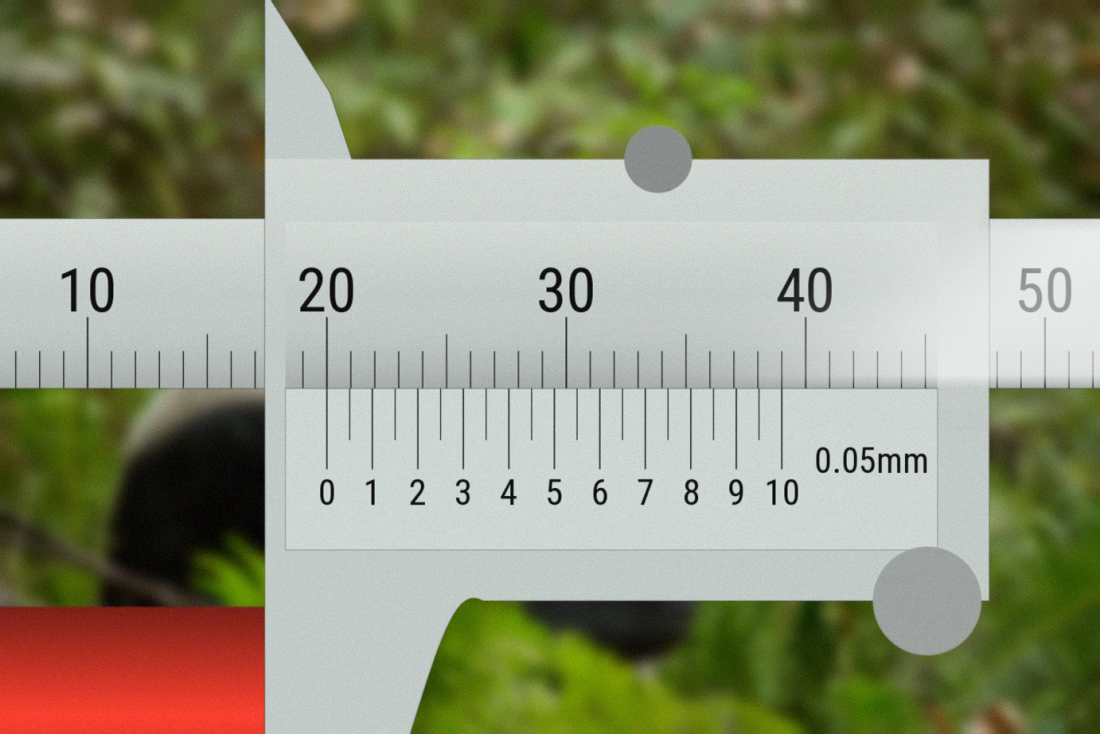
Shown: value=20.00 unit=mm
